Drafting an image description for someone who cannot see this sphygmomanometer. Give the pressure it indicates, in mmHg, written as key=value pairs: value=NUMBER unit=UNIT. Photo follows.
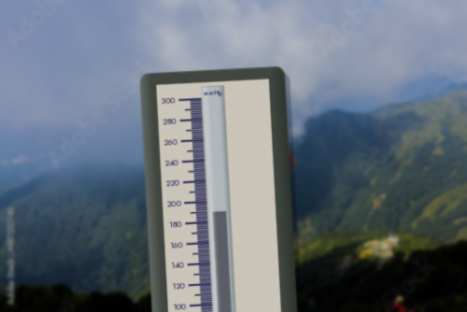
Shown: value=190 unit=mmHg
